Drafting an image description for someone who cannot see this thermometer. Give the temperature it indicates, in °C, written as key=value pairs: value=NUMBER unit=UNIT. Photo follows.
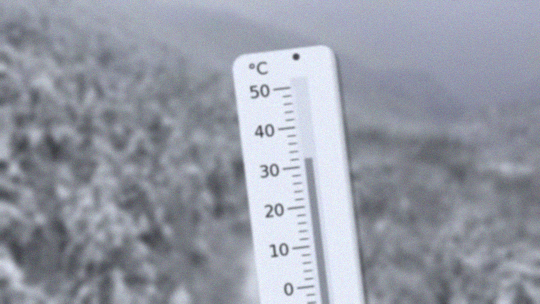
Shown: value=32 unit=°C
